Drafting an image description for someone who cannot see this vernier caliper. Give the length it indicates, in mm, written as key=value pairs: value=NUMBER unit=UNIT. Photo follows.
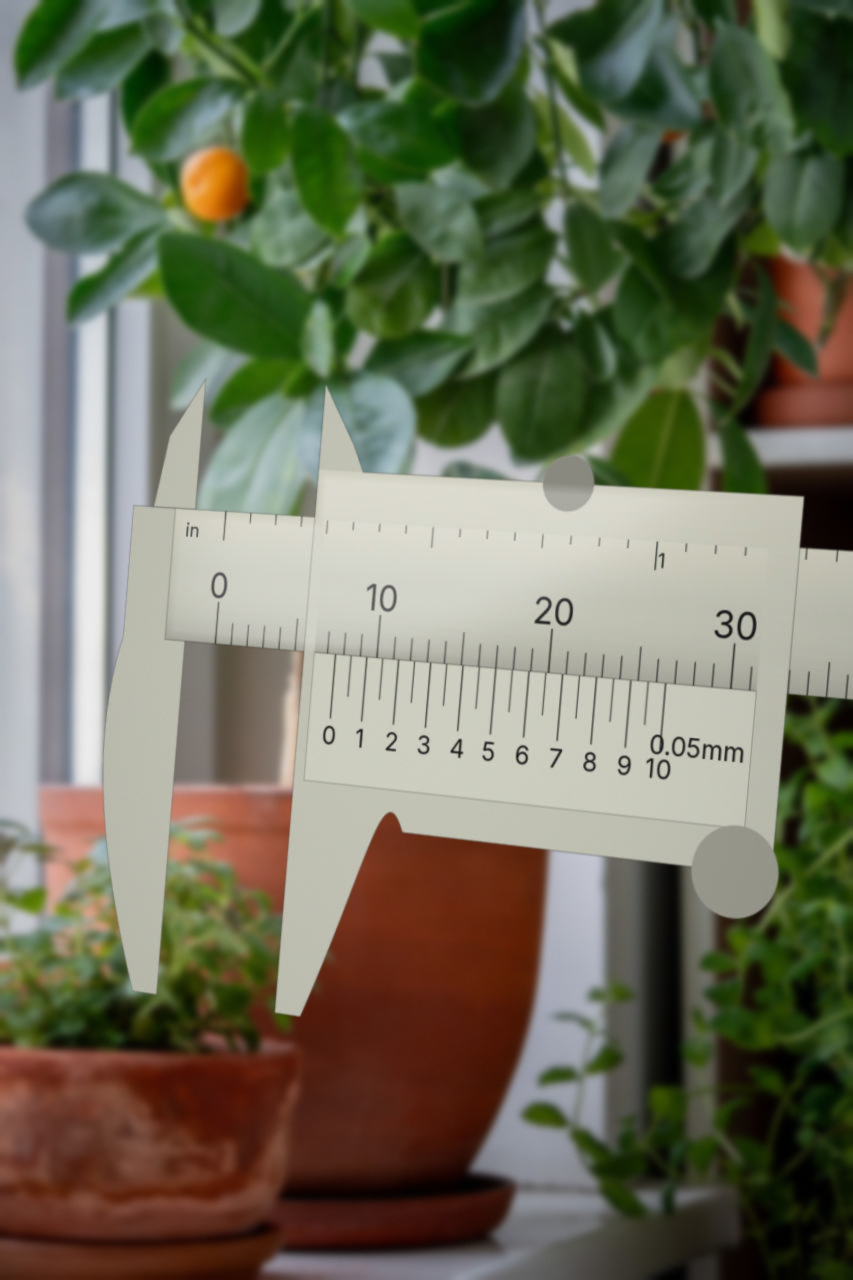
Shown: value=7.5 unit=mm
